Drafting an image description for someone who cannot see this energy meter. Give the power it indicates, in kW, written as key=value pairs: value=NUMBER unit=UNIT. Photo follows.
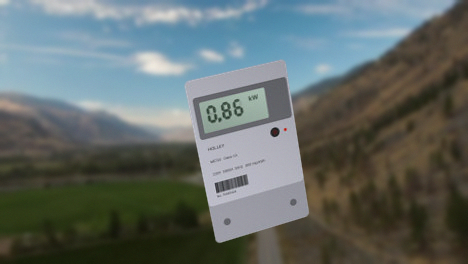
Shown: value=0.86 unit=kW
